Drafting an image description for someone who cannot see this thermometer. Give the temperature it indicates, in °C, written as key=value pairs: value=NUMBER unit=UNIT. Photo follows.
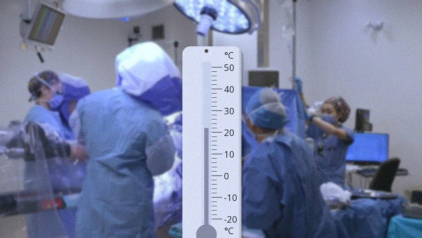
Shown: value=22 unit=°C
